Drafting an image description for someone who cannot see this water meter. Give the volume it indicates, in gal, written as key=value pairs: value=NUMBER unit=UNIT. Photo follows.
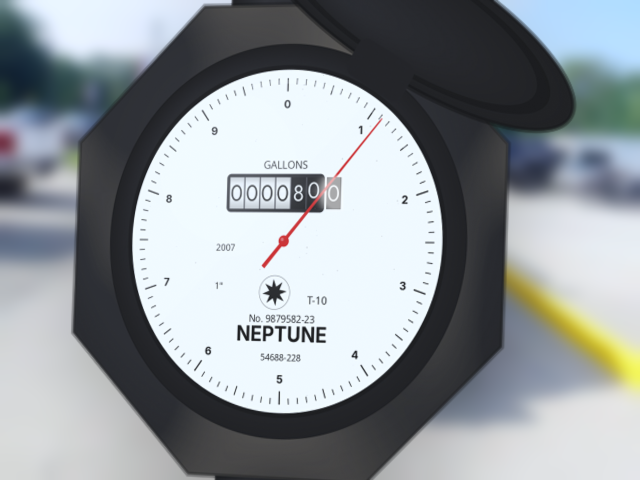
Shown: value=801.1 unit=gal
